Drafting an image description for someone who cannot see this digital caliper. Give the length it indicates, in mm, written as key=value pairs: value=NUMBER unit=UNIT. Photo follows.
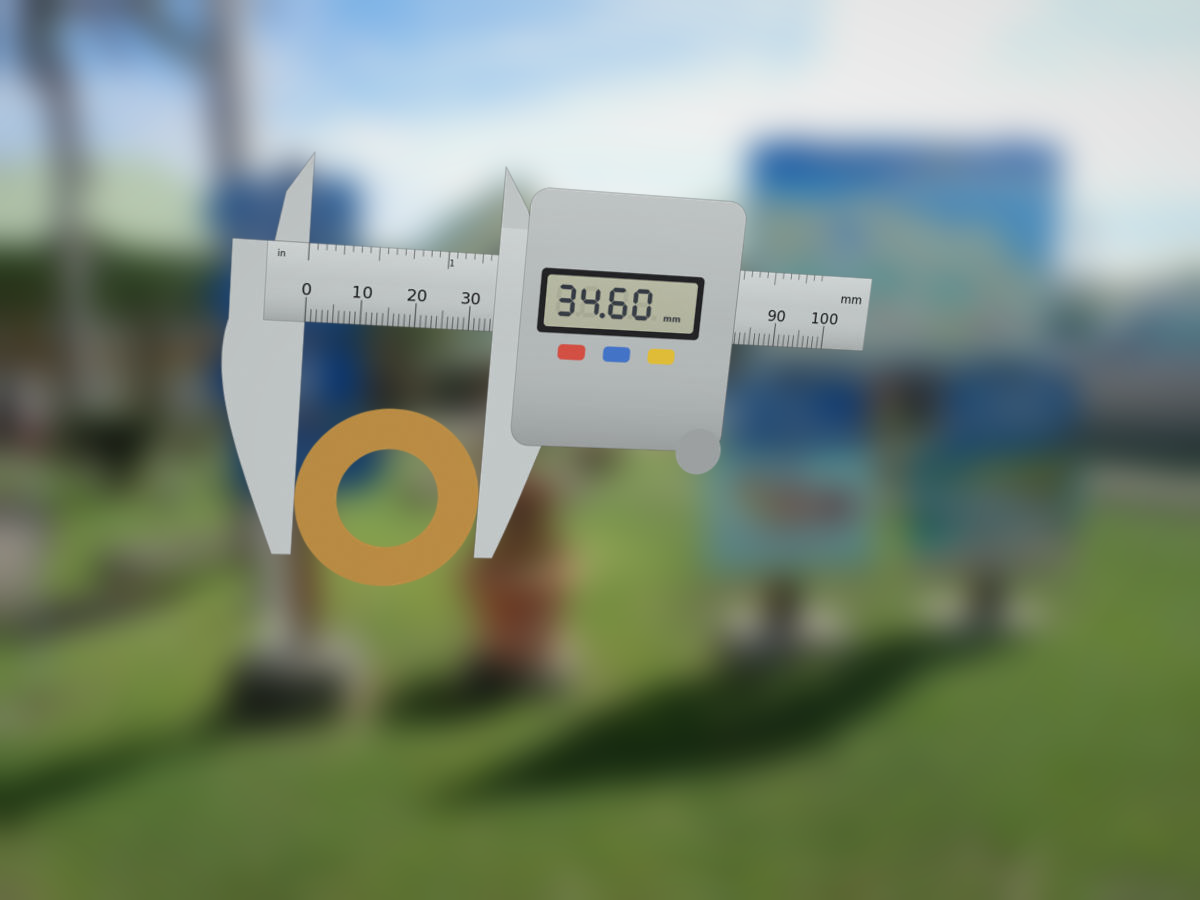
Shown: value=34.60 unit=mm
